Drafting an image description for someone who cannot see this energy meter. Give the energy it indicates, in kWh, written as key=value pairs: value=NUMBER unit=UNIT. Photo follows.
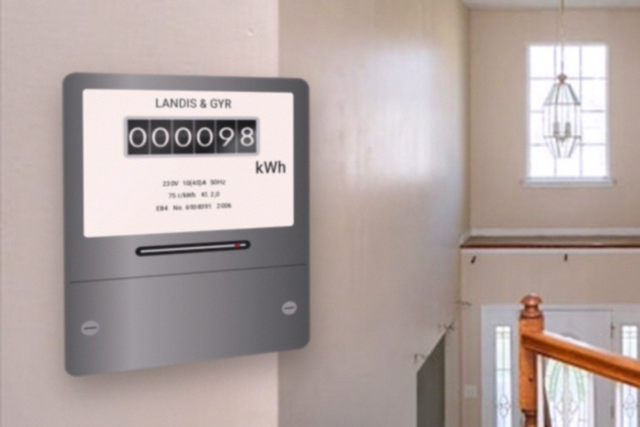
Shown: value=98 unit=kWh
